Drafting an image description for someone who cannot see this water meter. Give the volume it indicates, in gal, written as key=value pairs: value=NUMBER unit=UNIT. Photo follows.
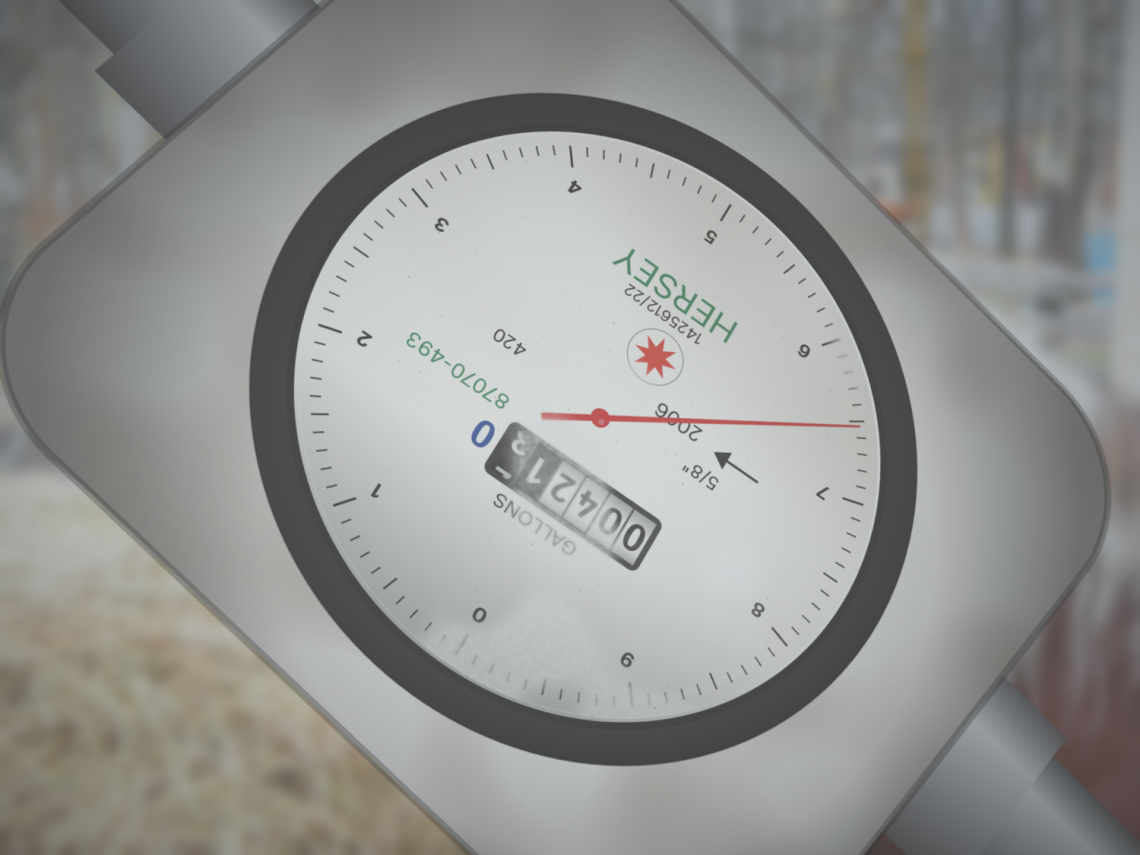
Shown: value=42126.5 unit=gal
